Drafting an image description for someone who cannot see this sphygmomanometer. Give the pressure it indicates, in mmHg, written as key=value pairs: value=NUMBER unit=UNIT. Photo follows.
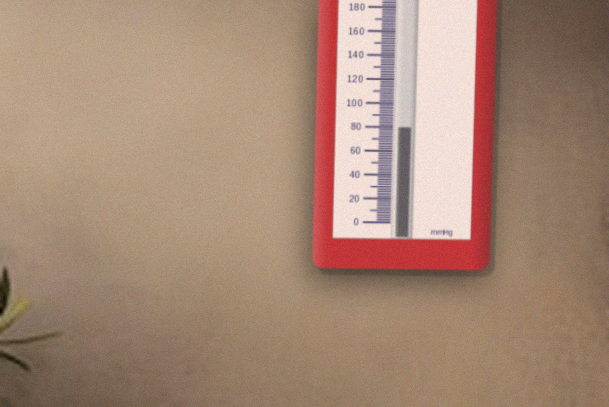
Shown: value=80 unit=mmHg
